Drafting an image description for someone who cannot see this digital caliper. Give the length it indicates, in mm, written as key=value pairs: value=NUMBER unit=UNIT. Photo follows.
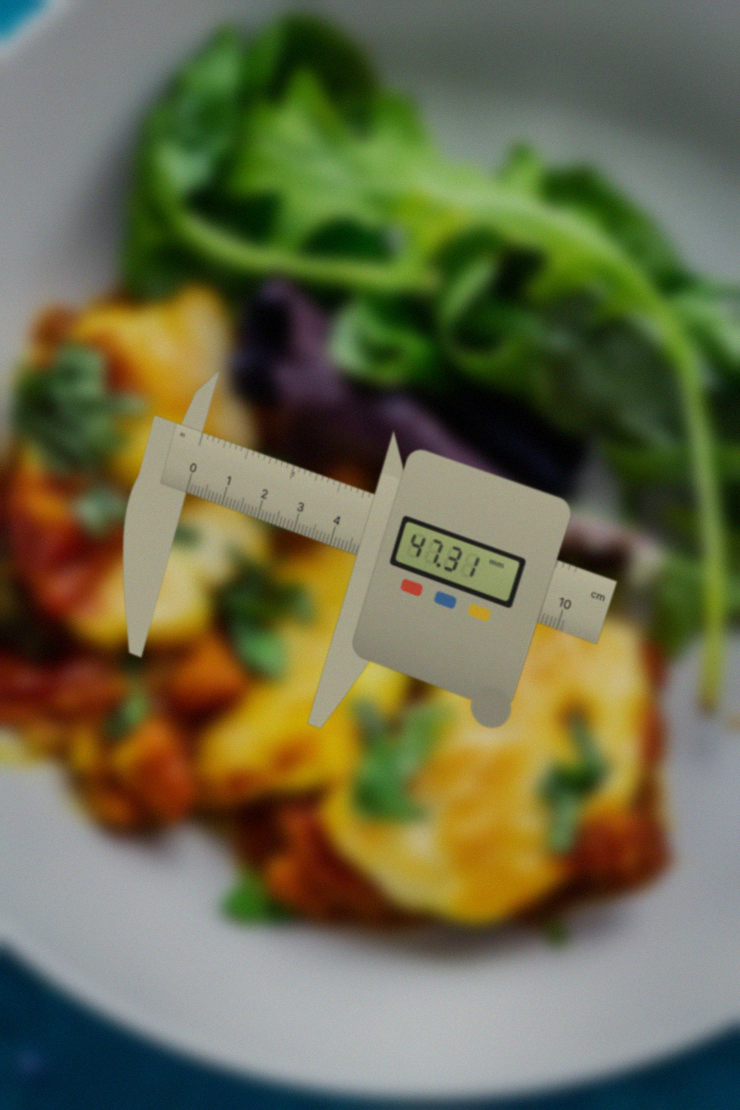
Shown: value=47.31 unit=mm
